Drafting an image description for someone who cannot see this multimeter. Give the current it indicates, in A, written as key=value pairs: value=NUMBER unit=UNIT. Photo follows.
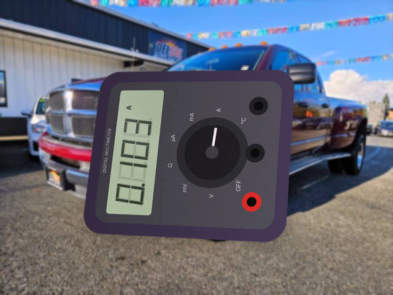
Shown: value=0.103 unit=A
